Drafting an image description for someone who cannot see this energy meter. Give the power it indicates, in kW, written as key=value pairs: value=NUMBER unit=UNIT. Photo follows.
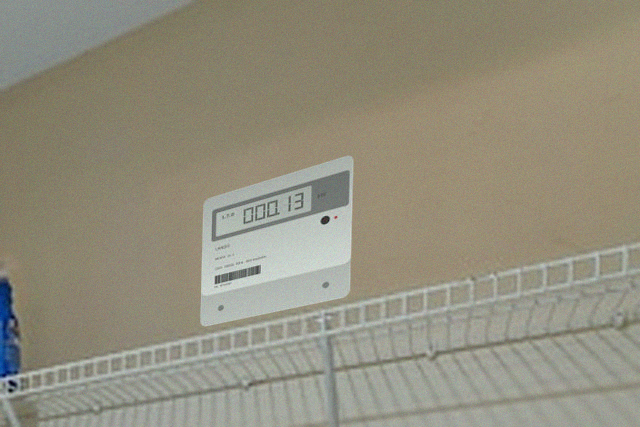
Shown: value=0.13 unit=kW
